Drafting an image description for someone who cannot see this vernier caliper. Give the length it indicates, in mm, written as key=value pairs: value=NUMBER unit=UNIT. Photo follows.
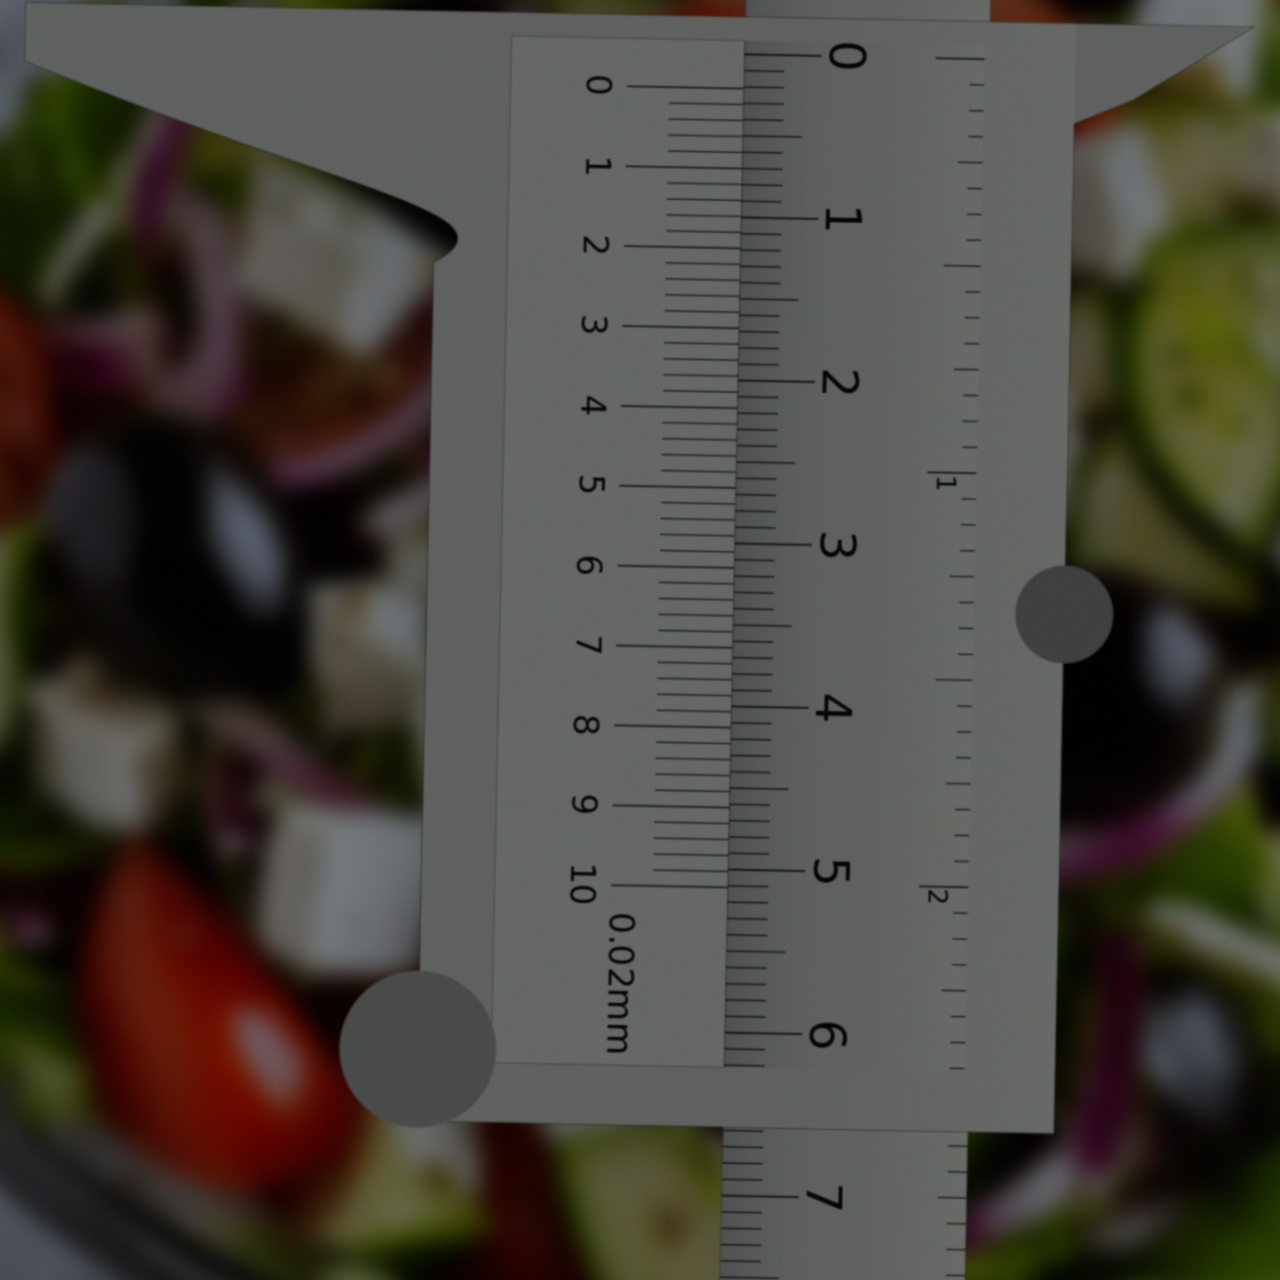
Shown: value=2.1 unit=mm
